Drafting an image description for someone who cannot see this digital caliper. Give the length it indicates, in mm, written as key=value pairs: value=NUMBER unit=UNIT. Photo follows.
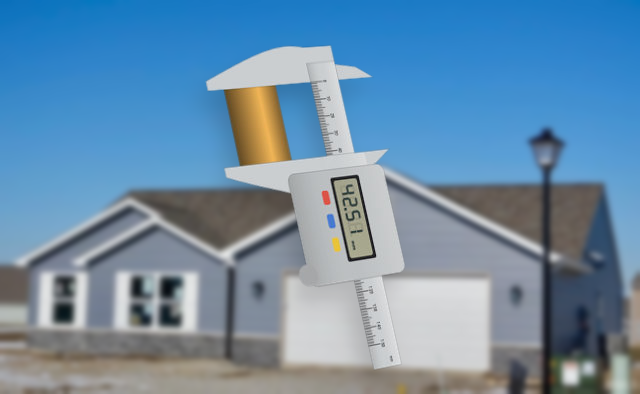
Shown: value=42.51 unit=mm
